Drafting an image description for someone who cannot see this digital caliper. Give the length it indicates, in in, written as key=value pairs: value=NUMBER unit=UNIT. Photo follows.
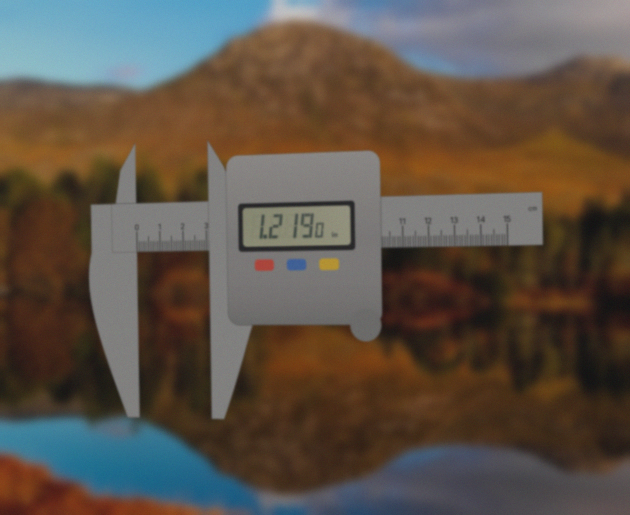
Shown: value=1.2190 unit=in
